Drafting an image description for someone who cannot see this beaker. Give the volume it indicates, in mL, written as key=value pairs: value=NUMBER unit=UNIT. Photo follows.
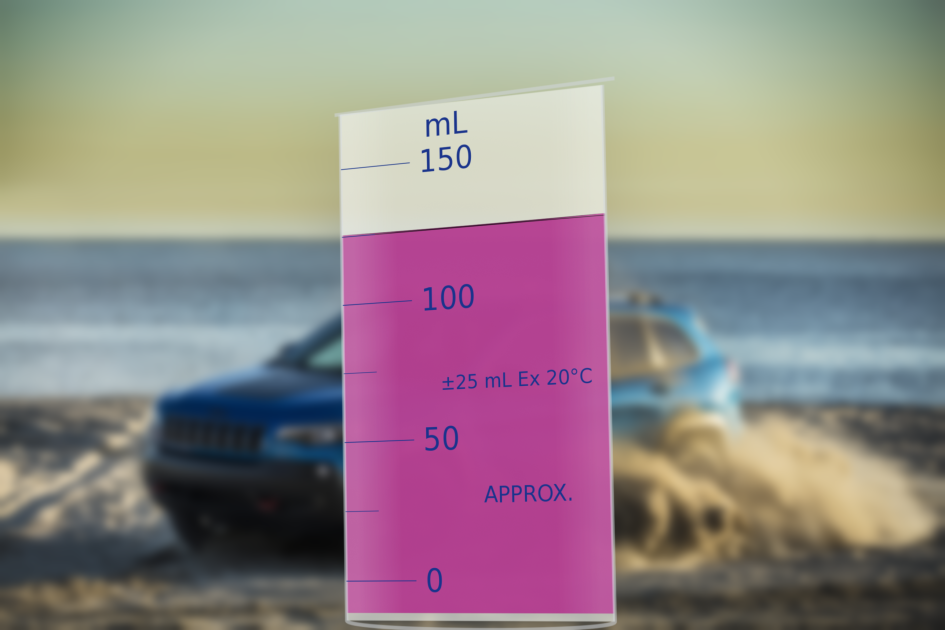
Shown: value=125 unit=mL
